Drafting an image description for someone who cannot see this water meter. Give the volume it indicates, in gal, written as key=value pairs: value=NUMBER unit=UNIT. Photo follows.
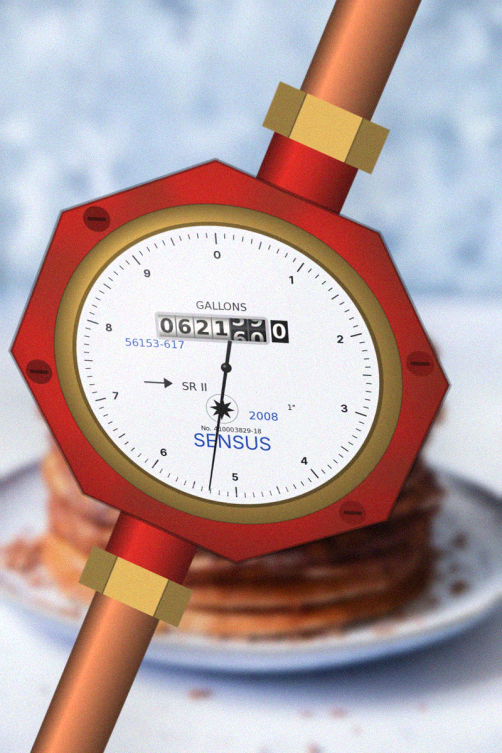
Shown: value=621595.3 unit=gal
